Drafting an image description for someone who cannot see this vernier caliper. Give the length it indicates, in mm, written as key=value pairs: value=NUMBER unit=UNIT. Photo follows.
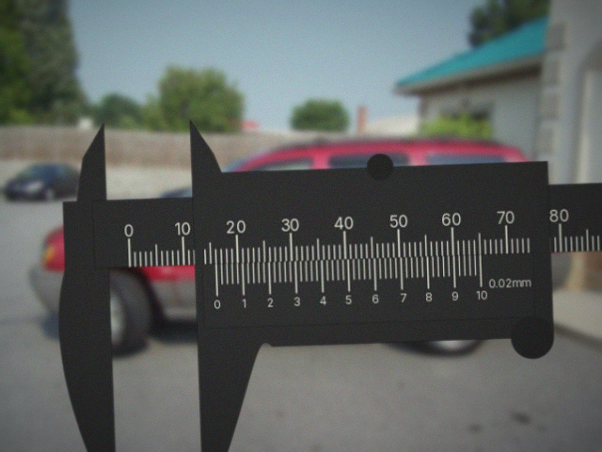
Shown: value=16.0 unit=mm
